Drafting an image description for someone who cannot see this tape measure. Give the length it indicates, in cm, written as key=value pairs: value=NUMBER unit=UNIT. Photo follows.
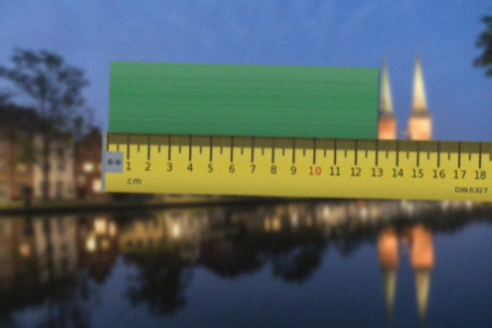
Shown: value=13 unit=cm
